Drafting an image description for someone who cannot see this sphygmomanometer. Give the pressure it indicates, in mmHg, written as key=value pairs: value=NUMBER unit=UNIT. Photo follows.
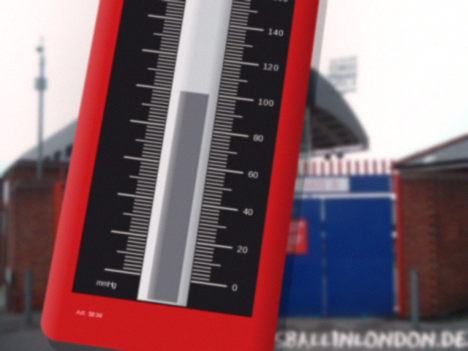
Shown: value=100 unit=mmHg
